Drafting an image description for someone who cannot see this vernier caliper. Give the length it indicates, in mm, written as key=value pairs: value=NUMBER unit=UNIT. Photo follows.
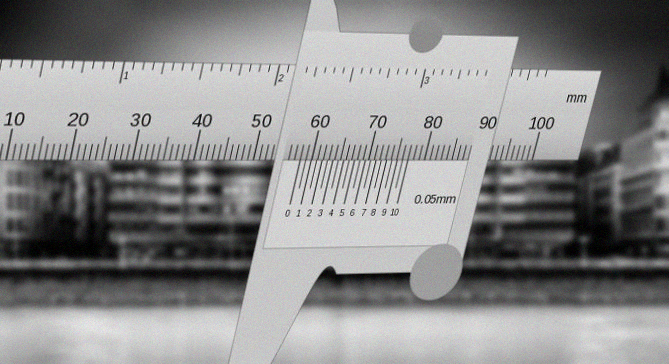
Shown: value=58.0 unit=mm
